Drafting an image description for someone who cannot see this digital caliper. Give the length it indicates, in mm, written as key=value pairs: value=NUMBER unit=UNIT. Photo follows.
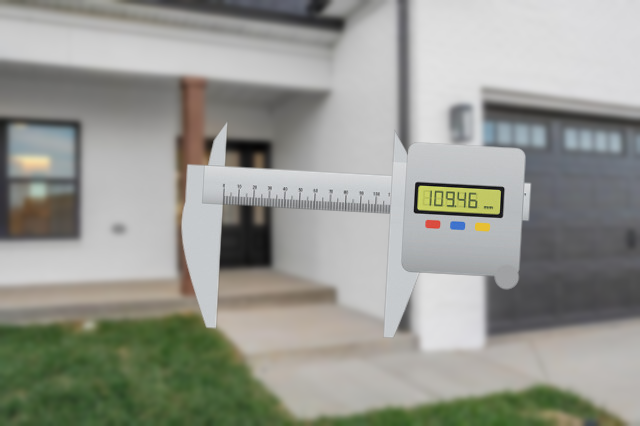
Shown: value=109.46 unit=mm
